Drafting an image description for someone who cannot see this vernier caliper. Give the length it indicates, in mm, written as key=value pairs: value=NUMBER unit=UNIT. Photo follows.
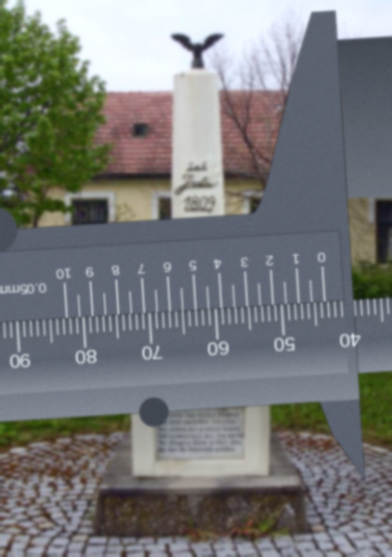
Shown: value=43.5 unit=mm
